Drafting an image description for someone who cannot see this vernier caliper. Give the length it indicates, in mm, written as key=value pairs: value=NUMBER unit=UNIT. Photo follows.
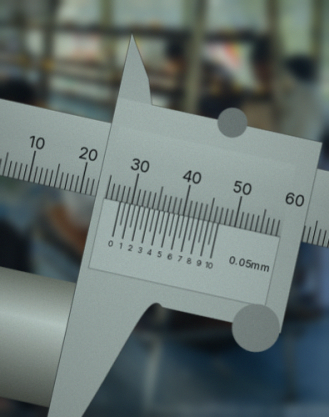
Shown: value=27.8 unit=mm
